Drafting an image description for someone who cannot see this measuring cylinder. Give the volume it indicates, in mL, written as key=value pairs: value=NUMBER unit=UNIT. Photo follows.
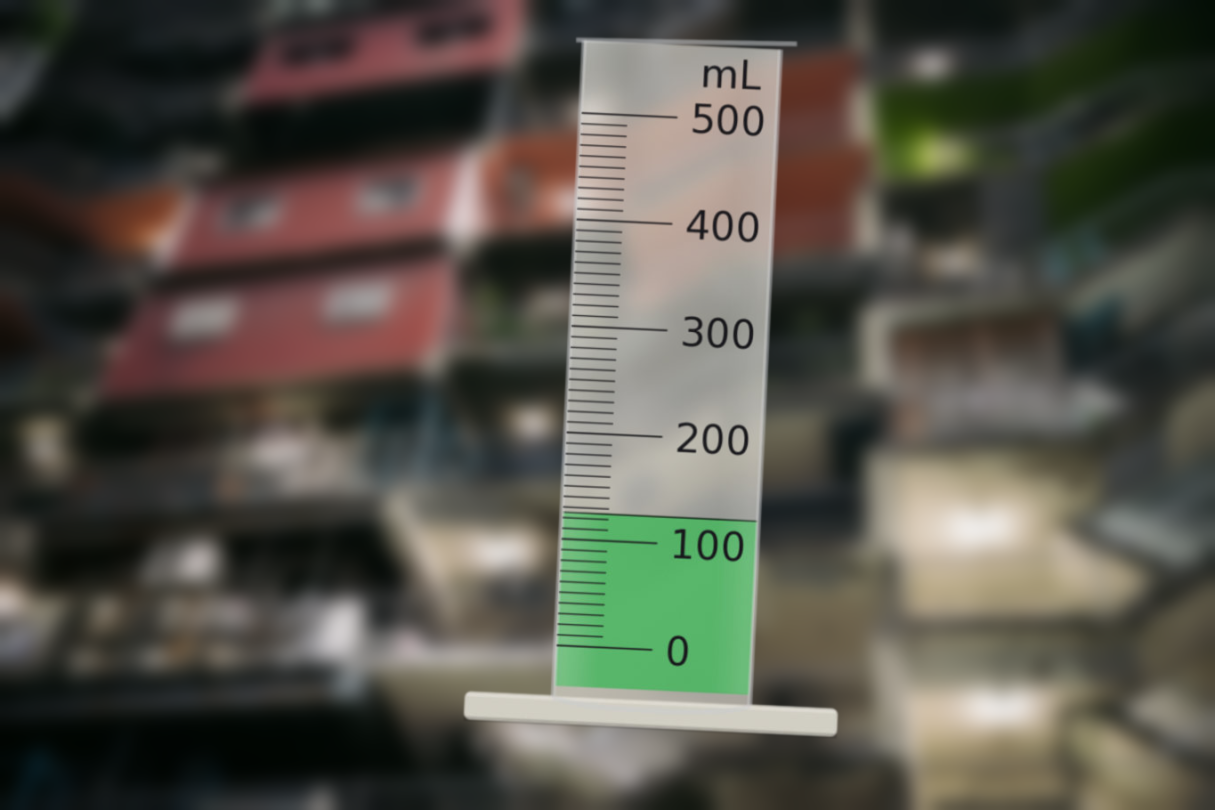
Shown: value=125 unit=mL
